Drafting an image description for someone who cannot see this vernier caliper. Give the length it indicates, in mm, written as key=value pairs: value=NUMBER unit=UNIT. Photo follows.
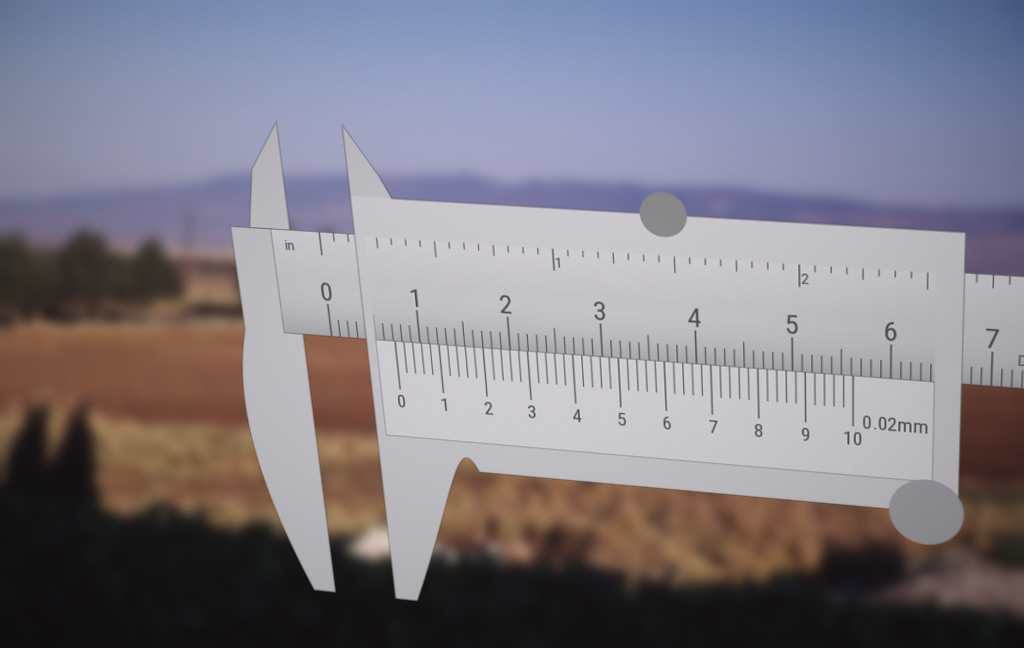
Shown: value=7.2 unit=mm
